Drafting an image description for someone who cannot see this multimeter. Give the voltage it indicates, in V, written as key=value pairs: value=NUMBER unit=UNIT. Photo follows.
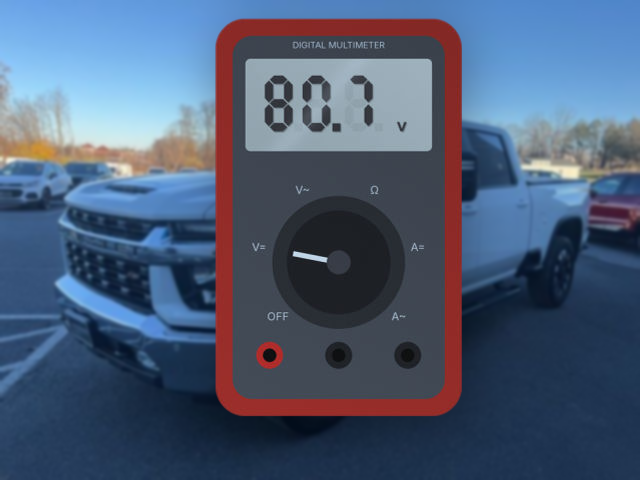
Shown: value=80.7 unit=V
